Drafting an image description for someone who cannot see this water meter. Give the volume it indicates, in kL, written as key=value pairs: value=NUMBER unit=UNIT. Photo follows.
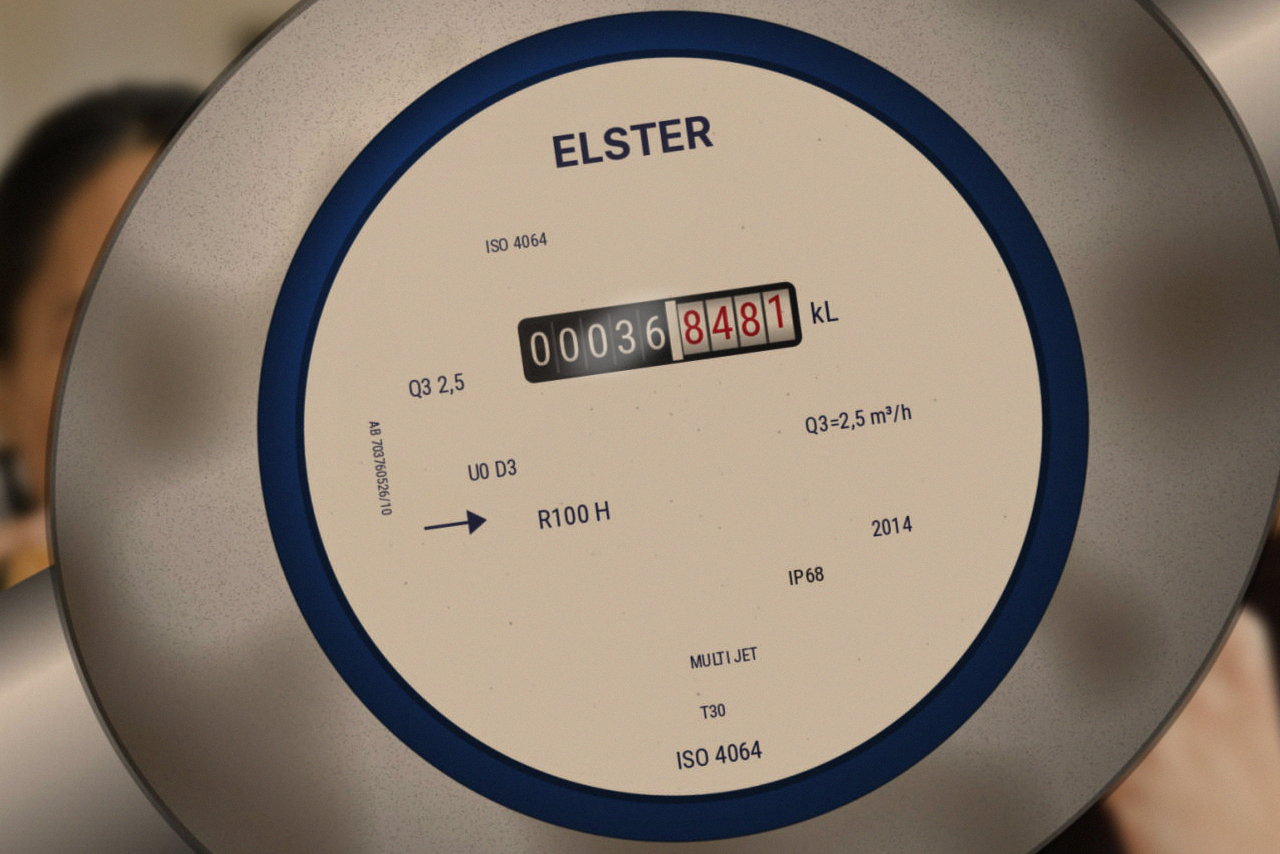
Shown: value=36.8481 unit=kL
